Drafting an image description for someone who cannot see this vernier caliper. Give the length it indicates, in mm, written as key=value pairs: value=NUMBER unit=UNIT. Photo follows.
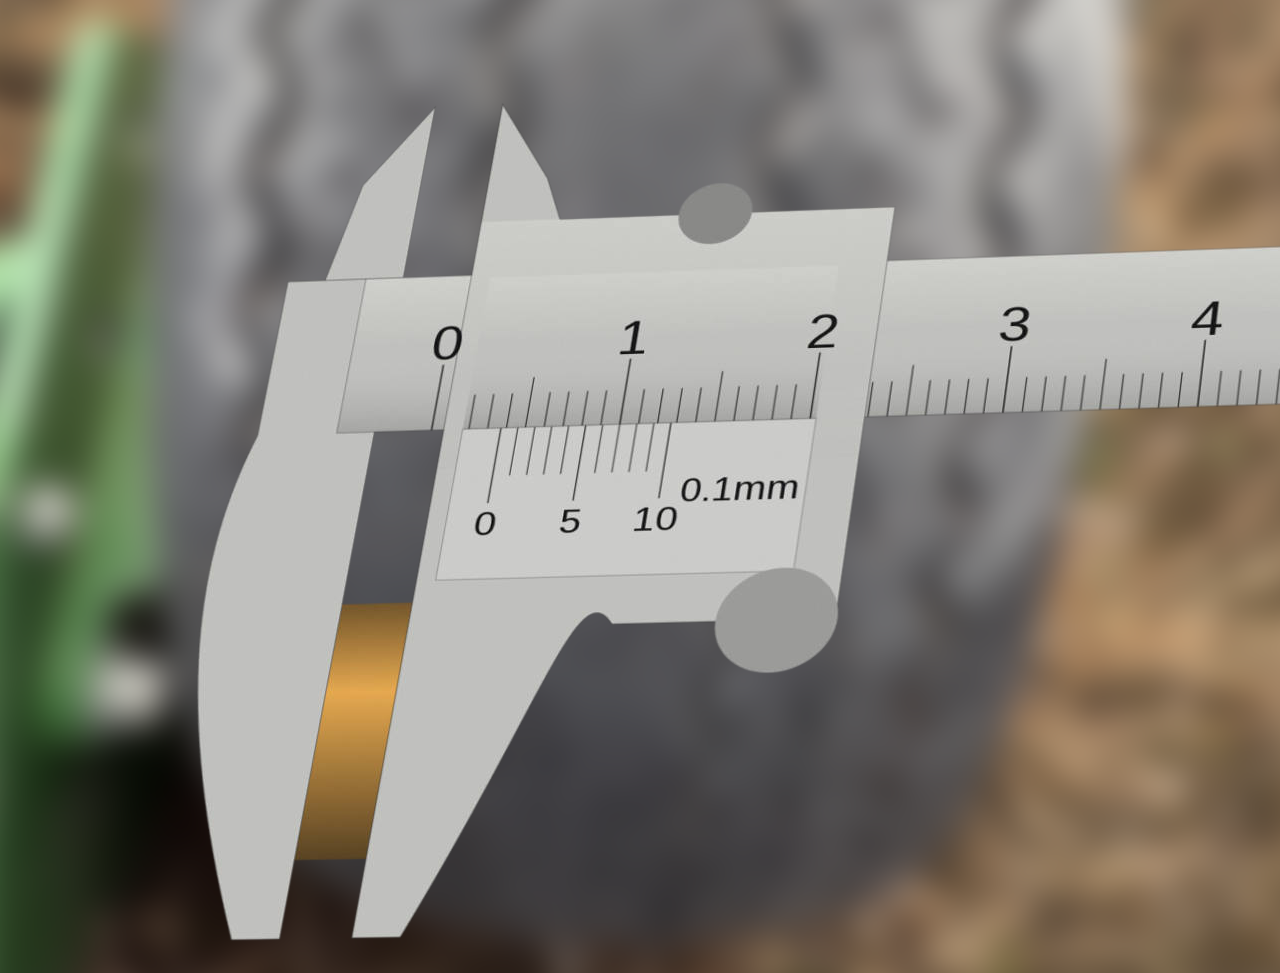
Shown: value=3.7 unit=mm
